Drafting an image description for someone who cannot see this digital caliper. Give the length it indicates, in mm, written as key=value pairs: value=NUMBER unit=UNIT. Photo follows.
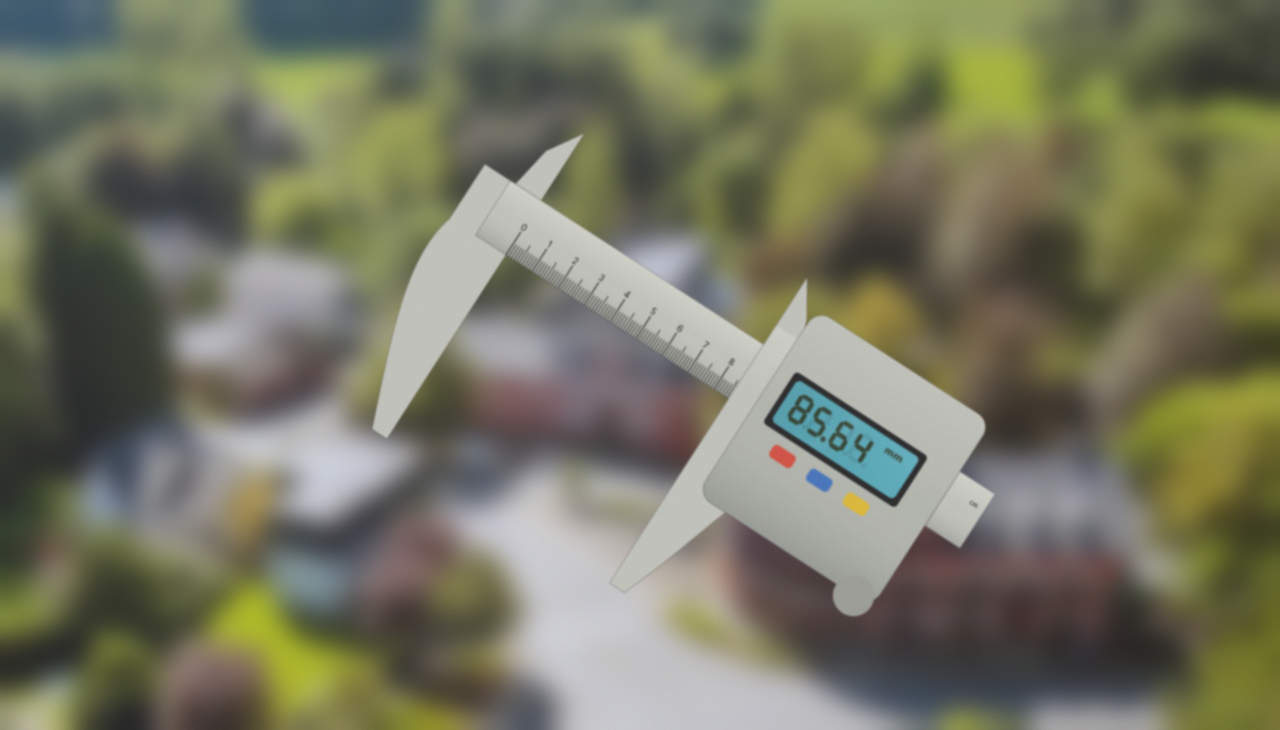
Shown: value=85.64 unit=mm
